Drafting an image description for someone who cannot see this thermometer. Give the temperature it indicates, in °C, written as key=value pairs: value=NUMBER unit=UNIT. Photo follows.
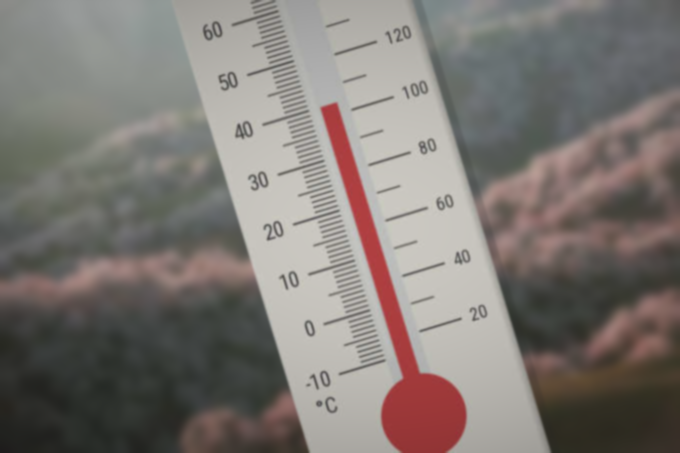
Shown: value=40 unit=°C
